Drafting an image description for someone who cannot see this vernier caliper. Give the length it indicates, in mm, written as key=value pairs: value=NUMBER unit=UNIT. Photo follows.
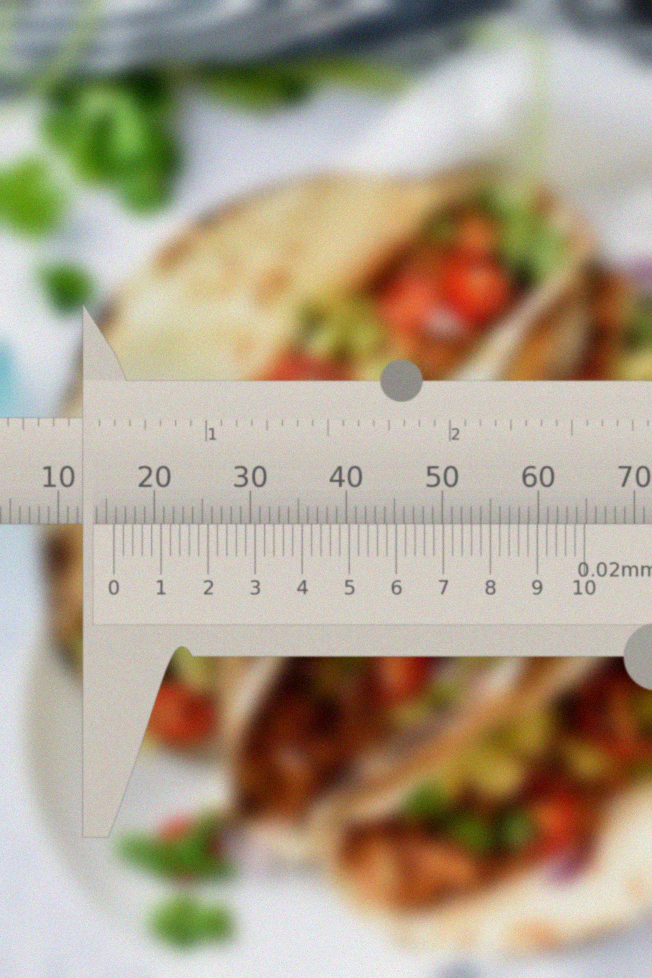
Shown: value=15.8 unit=mm
